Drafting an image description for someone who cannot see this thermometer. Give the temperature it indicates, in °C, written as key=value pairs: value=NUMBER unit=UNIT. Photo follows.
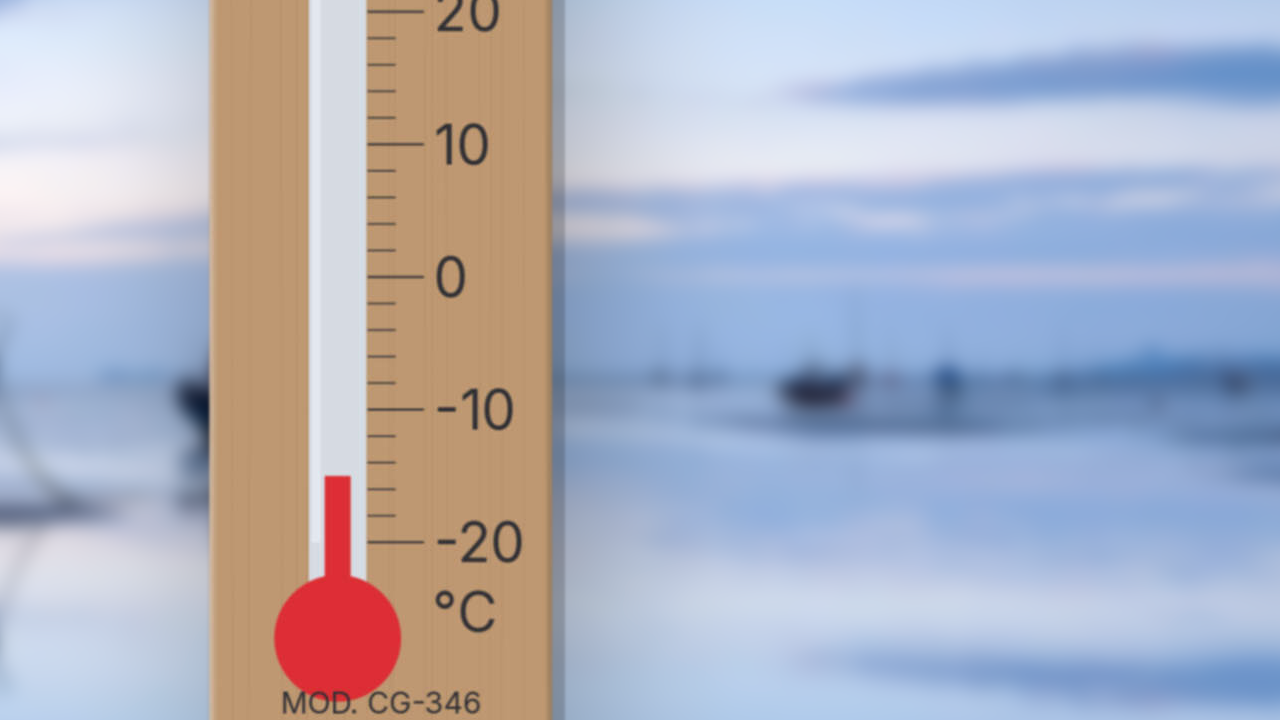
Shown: value=-15 unit=°C
